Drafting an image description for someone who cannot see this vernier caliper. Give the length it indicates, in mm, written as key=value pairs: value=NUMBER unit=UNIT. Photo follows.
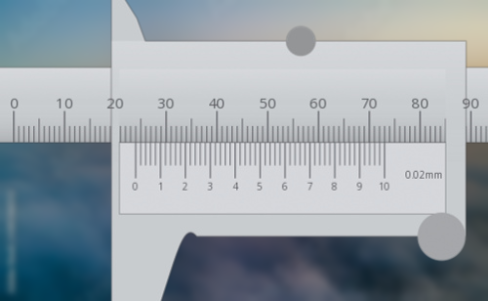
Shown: value=24.0 unit=mm
